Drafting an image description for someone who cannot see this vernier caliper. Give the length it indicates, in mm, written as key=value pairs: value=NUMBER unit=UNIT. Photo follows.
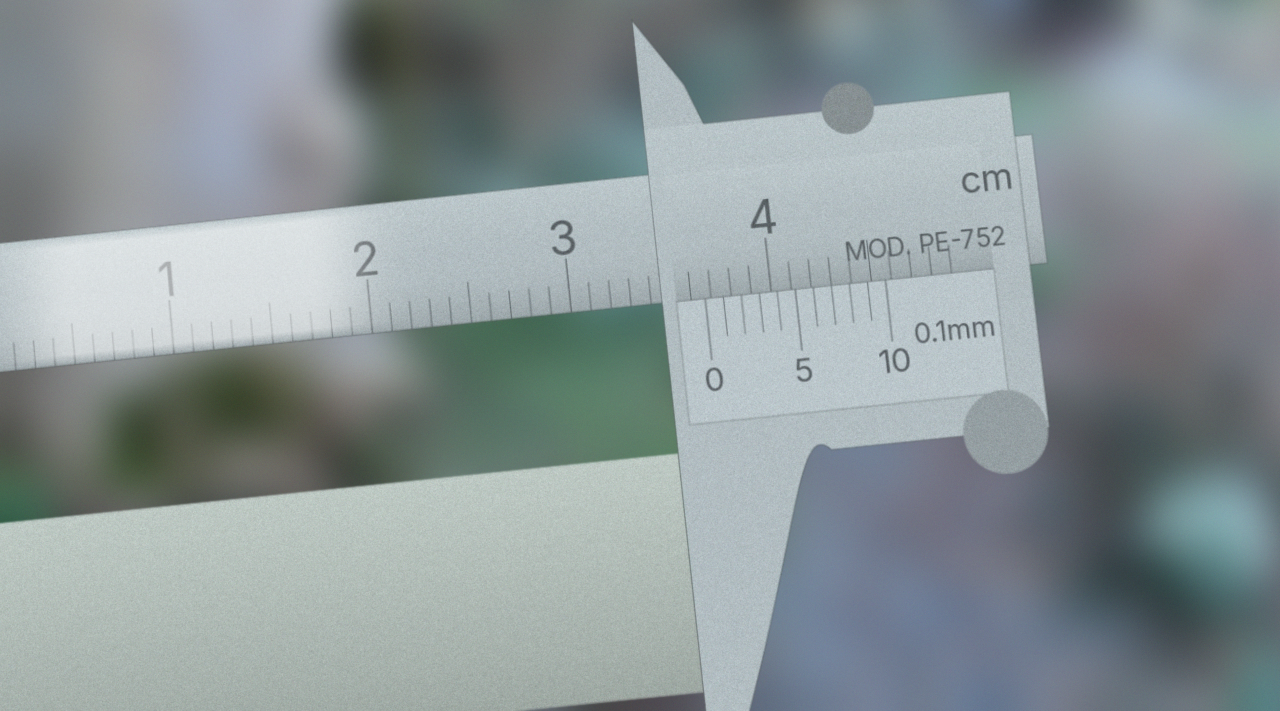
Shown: value=36.7 unit=mm
